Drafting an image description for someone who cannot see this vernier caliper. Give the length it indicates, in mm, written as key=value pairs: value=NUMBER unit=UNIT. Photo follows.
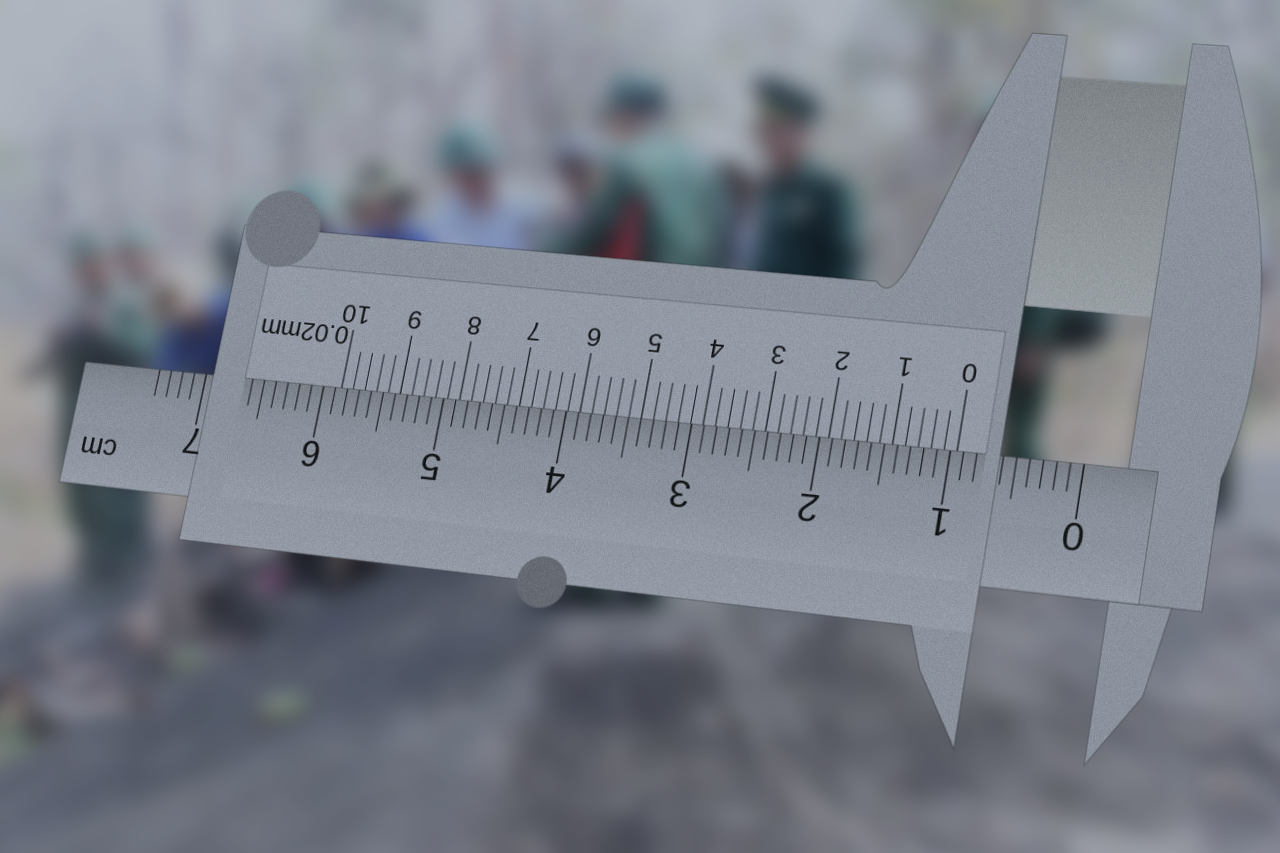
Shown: value=9.5 unit=mm
